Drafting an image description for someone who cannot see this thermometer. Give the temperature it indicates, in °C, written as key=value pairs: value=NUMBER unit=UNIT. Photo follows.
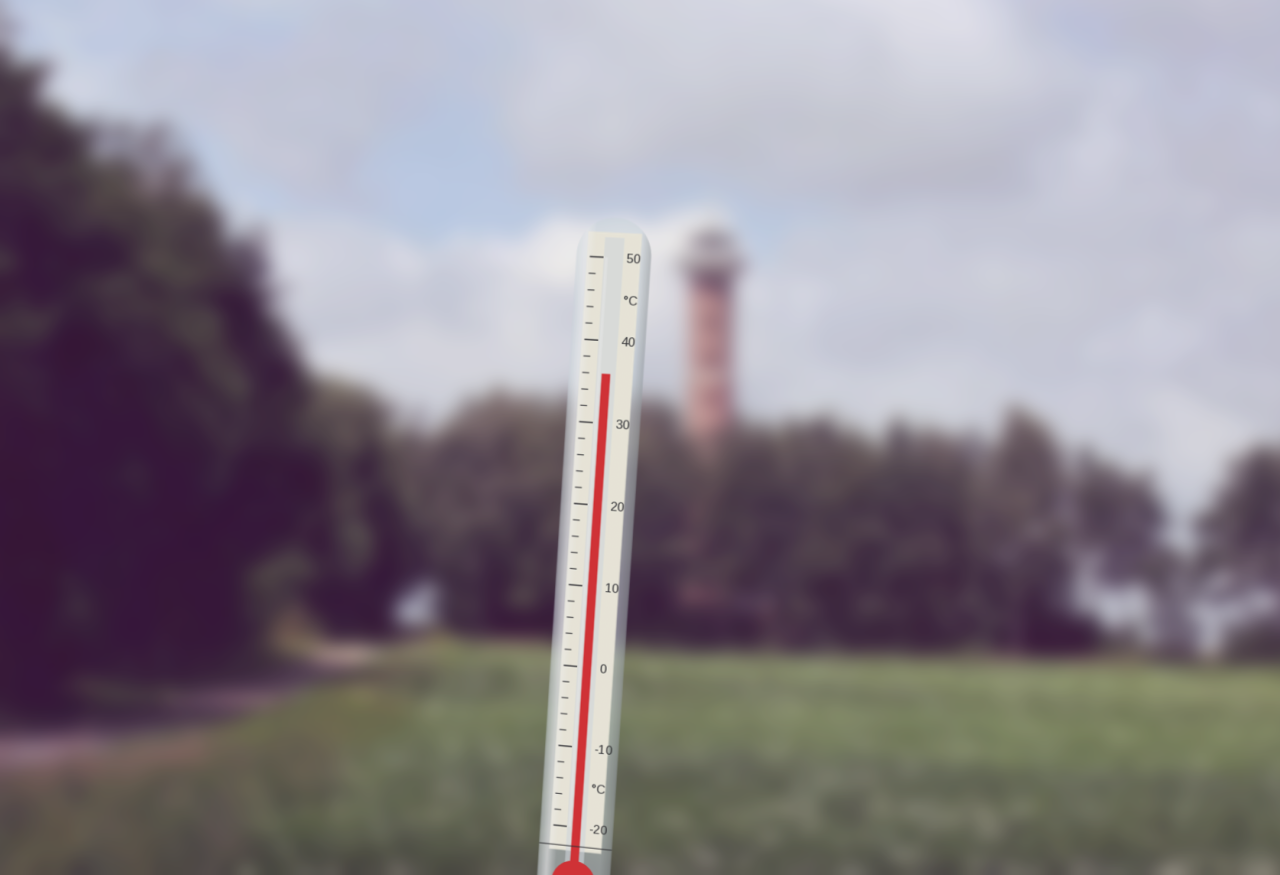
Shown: value=36 unit=°C
